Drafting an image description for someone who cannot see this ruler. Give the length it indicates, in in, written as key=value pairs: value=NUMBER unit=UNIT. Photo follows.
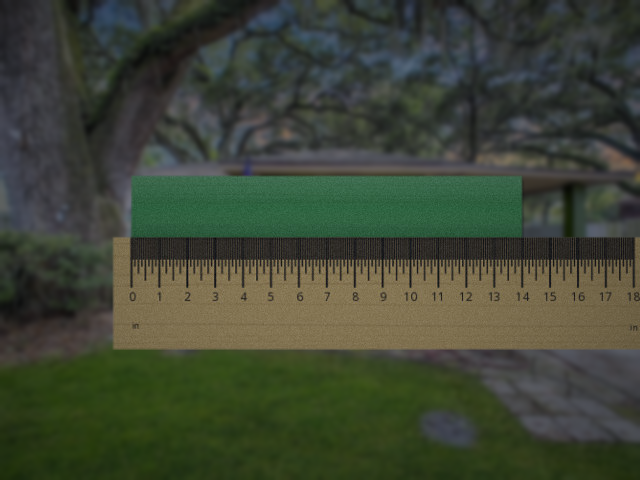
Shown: value=14 unit=in
